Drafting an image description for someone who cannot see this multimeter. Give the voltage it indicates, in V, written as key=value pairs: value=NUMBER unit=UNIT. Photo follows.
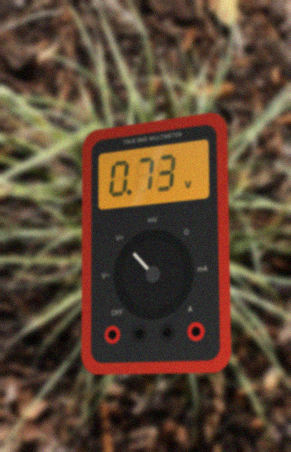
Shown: value=0.73 unit=V
